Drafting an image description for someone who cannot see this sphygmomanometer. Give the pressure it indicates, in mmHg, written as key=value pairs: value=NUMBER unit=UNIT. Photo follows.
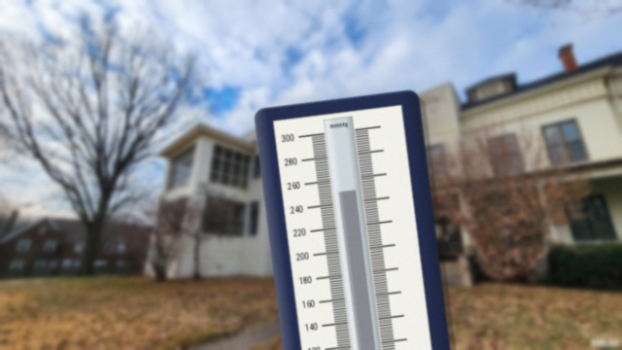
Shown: value=250 unit=mmHg
